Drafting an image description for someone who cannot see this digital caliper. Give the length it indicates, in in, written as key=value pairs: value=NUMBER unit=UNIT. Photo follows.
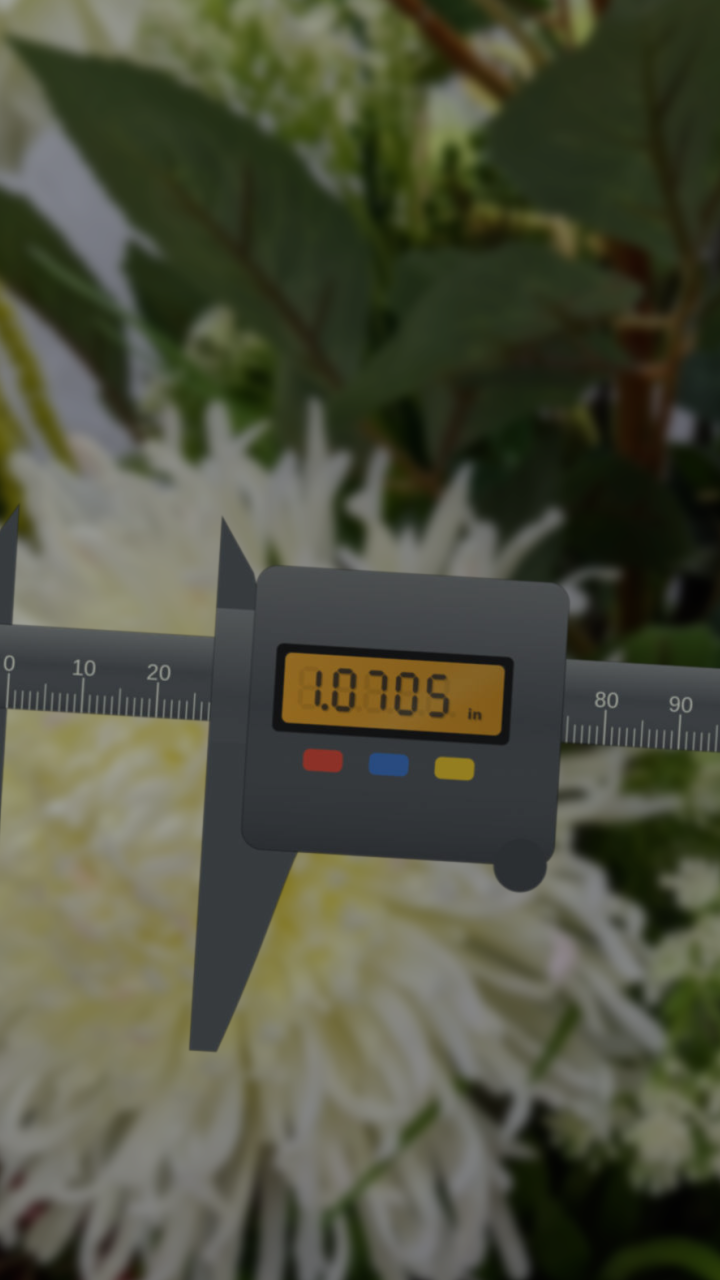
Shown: value=1.0705 unit=in
